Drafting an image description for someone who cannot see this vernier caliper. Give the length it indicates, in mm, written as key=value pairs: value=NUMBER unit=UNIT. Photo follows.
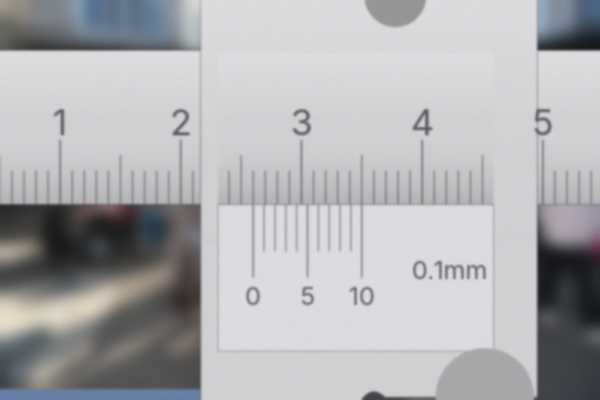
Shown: value=26.0 unit=mm
